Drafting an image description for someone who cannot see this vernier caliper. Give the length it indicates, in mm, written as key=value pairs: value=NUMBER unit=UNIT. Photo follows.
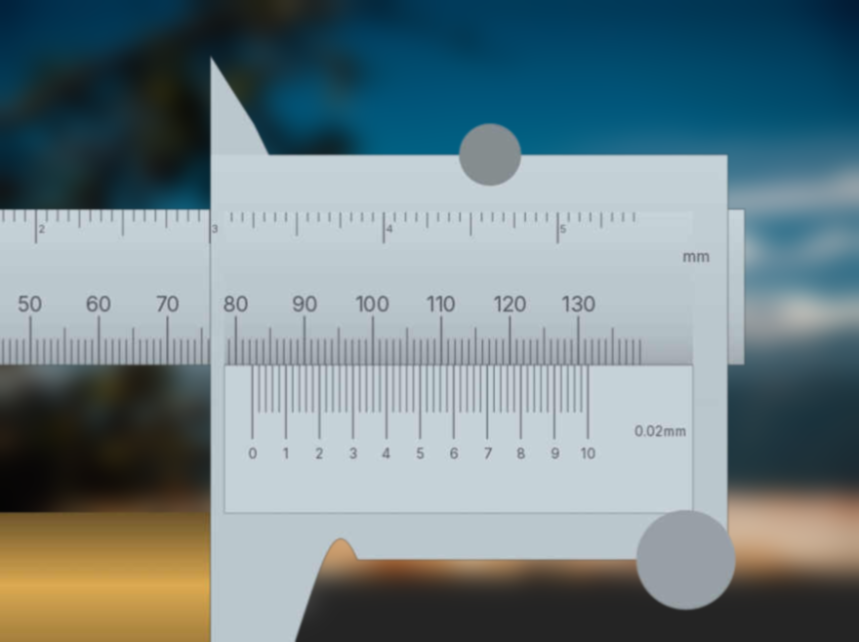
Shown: value=82.4 unit=mm
